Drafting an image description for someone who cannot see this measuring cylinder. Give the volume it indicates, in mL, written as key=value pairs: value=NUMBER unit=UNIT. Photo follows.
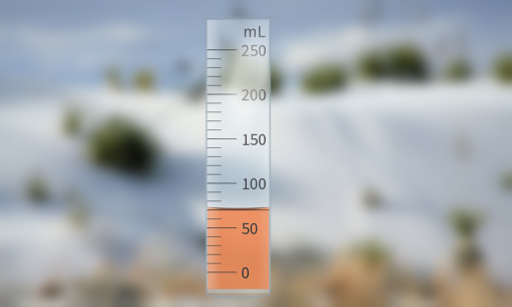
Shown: value=70 unit=mL
